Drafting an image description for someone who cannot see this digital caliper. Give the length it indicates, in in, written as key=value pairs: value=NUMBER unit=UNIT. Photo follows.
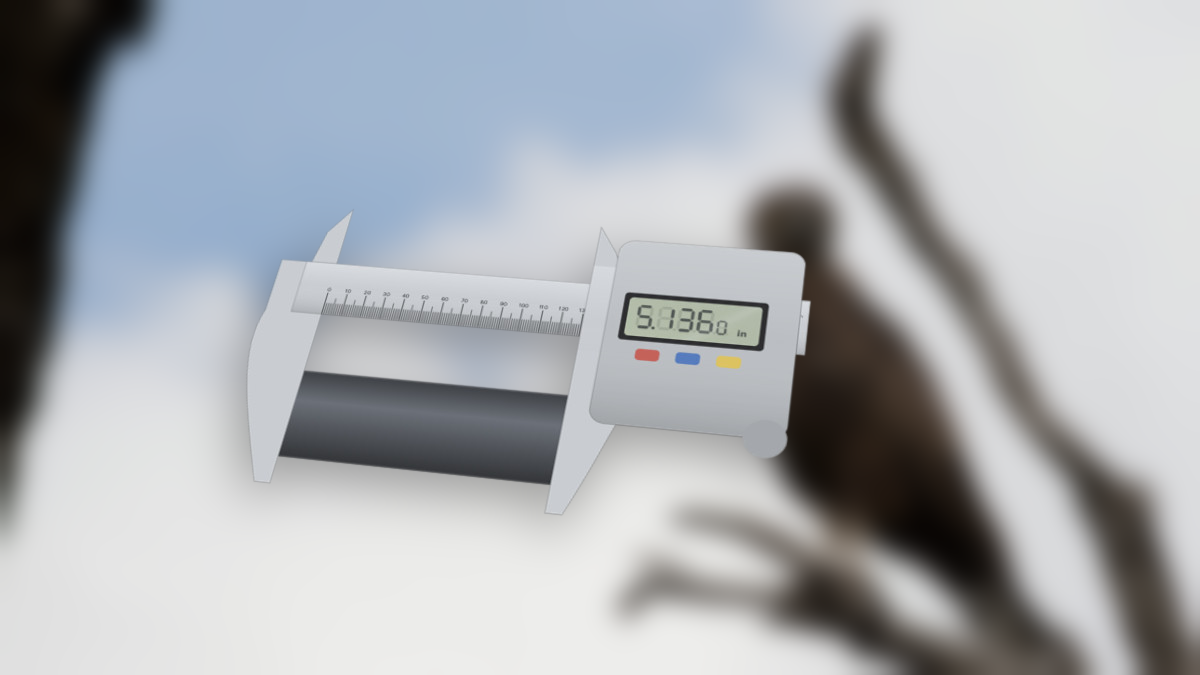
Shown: value=5.1360 unit=in
